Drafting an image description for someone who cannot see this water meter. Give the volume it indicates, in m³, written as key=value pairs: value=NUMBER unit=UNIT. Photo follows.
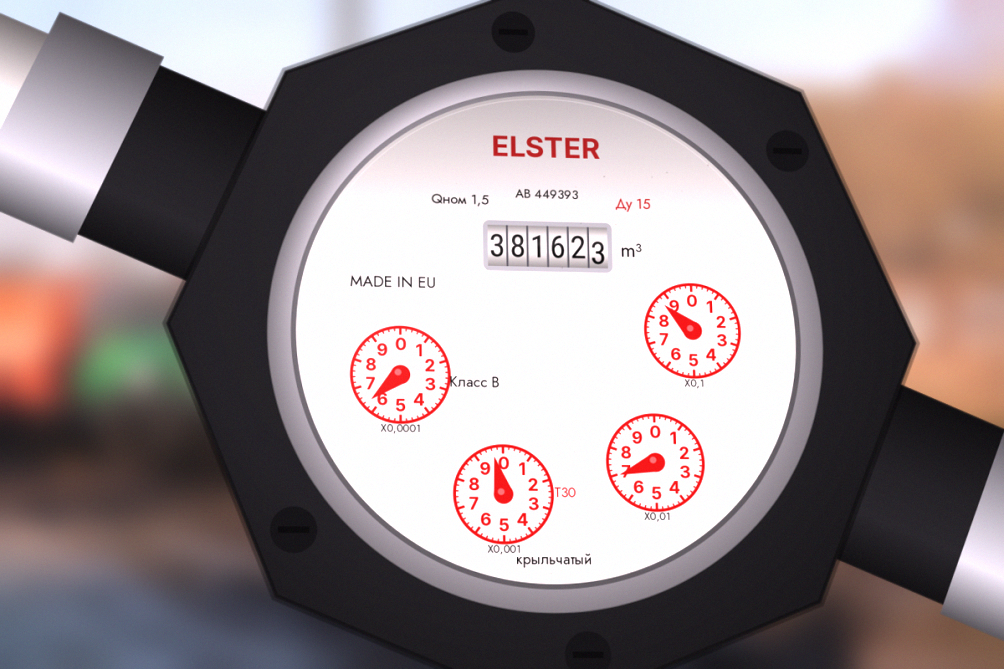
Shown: value=381622.8696 unit=m³
